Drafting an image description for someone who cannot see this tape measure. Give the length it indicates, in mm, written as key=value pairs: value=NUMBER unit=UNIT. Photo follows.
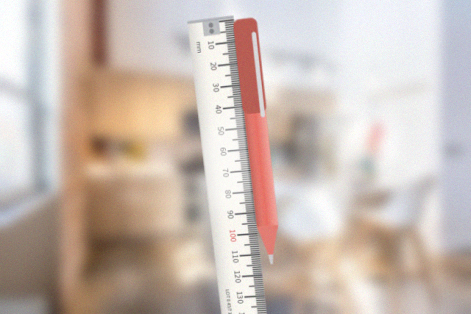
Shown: value=115 unit=mm
